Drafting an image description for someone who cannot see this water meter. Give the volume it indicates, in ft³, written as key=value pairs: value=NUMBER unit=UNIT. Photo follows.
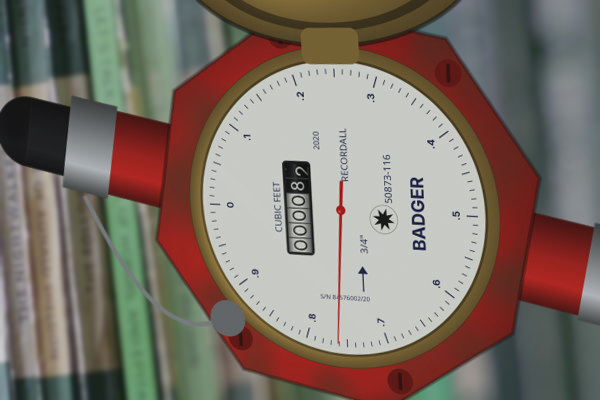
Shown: value=81.76 unit=ft³
